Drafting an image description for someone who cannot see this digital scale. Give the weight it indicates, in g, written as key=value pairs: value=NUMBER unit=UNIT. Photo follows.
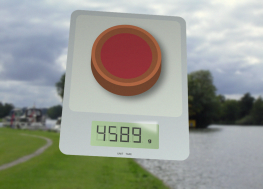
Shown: value=4589 unit=g
